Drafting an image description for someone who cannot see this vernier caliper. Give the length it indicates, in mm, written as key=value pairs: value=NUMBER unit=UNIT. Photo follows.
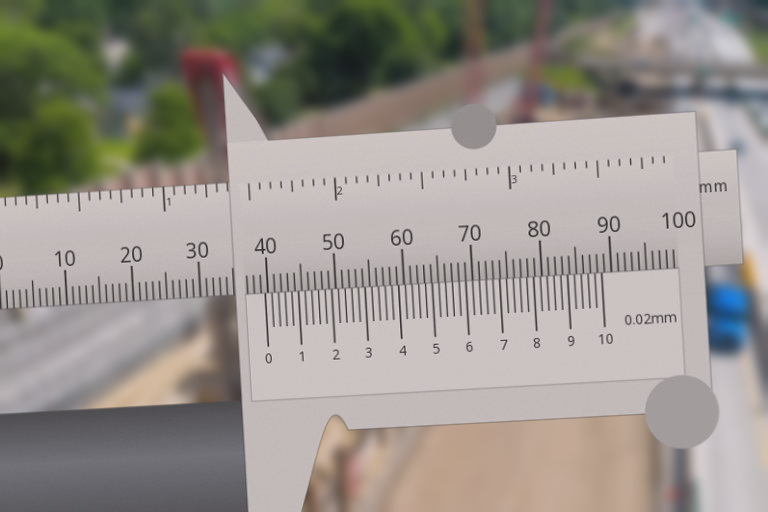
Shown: value=39.6 unit=mm
